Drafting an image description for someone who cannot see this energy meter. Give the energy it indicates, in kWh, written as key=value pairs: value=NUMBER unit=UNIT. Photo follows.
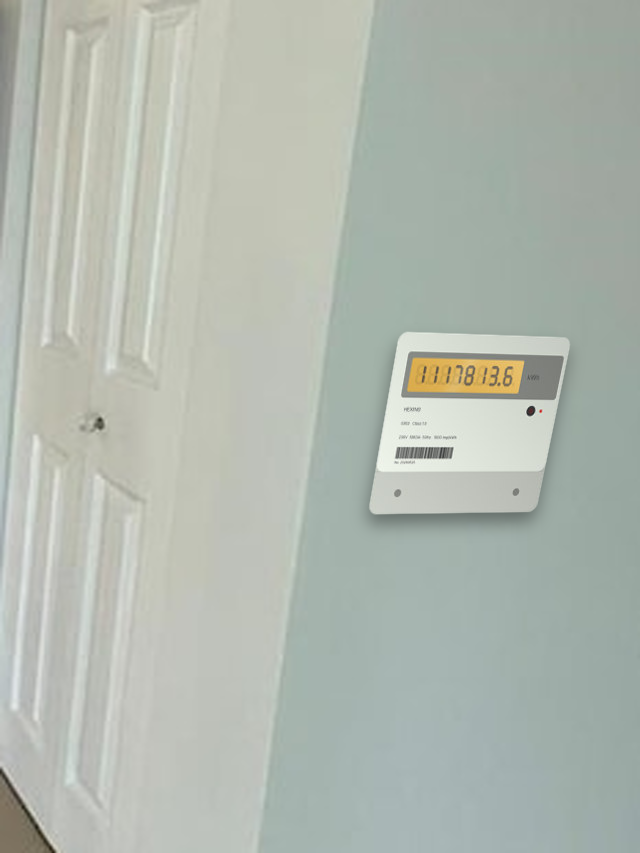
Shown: value=1117813.6 unit=kWh
